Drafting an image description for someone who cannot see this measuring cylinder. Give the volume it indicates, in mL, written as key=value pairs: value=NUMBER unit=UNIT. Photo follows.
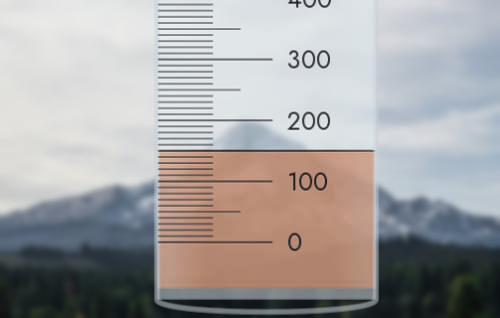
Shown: value=150 unit=mL
